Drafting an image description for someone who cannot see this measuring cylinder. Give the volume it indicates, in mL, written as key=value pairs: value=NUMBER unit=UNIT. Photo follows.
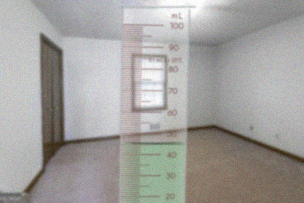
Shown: value=45 unit=mL
